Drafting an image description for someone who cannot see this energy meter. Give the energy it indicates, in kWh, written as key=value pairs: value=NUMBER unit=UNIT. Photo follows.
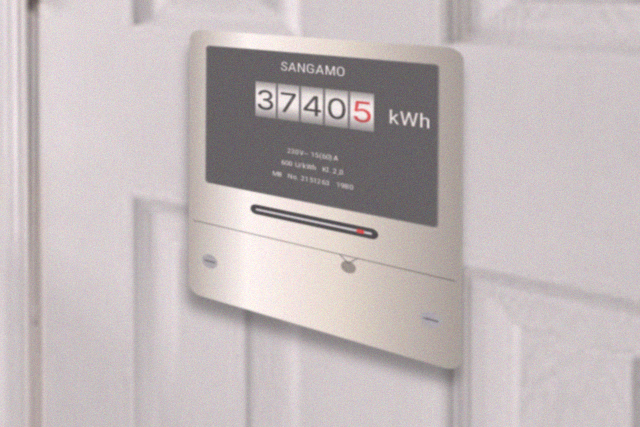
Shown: value=3740.5 unit=kWh
